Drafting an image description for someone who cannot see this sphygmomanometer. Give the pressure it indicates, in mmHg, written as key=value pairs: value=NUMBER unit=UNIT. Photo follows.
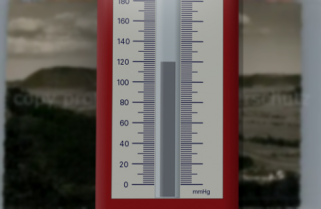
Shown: value=120 unit=mmHg
